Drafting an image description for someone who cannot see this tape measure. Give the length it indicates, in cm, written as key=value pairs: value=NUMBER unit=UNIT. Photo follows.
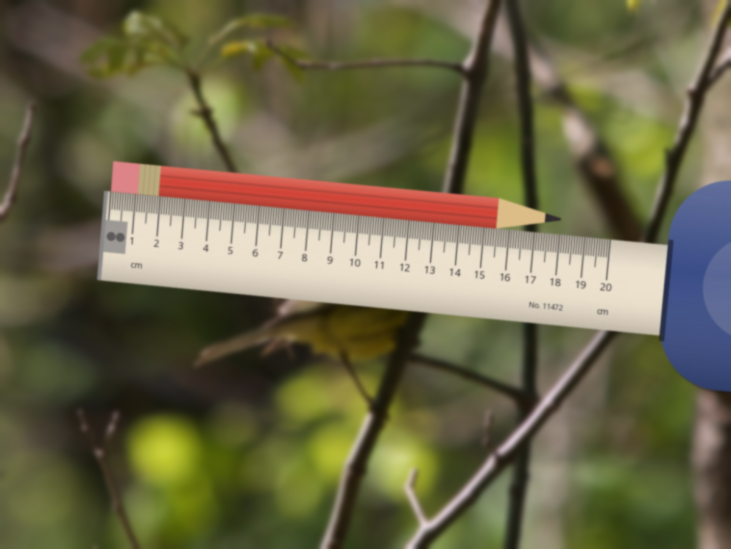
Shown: value=18 unit=cm
